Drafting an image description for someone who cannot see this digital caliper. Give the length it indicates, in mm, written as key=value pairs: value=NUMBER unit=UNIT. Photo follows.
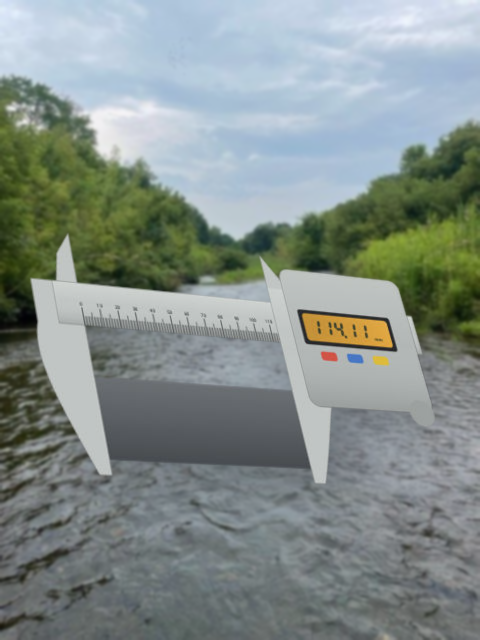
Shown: value=114.11 unit=mm
